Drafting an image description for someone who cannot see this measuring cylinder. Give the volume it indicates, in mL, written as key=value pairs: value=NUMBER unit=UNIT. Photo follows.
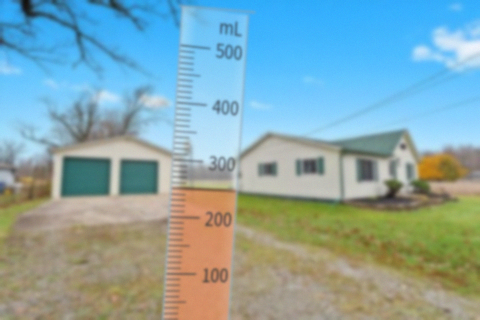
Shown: value=250 unit=mL
